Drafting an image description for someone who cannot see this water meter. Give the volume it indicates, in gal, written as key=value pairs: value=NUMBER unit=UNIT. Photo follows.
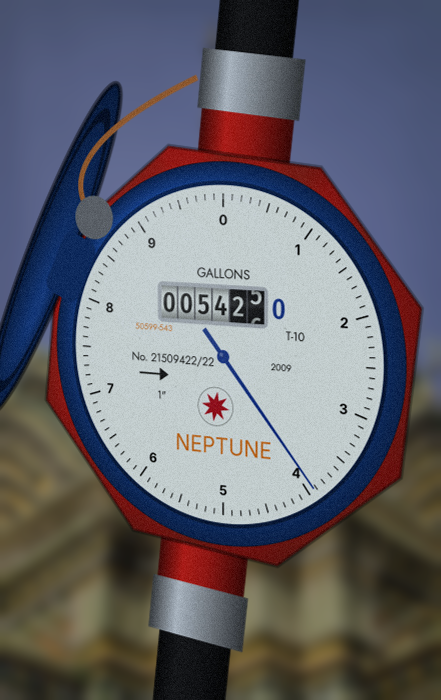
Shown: value=54253.9 unit=gal
